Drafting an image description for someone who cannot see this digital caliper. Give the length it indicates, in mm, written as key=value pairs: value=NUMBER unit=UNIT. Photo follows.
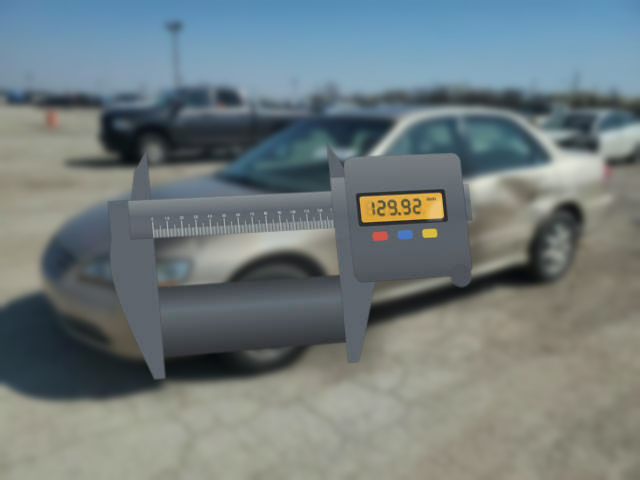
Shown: value=129.92 unit=mm
